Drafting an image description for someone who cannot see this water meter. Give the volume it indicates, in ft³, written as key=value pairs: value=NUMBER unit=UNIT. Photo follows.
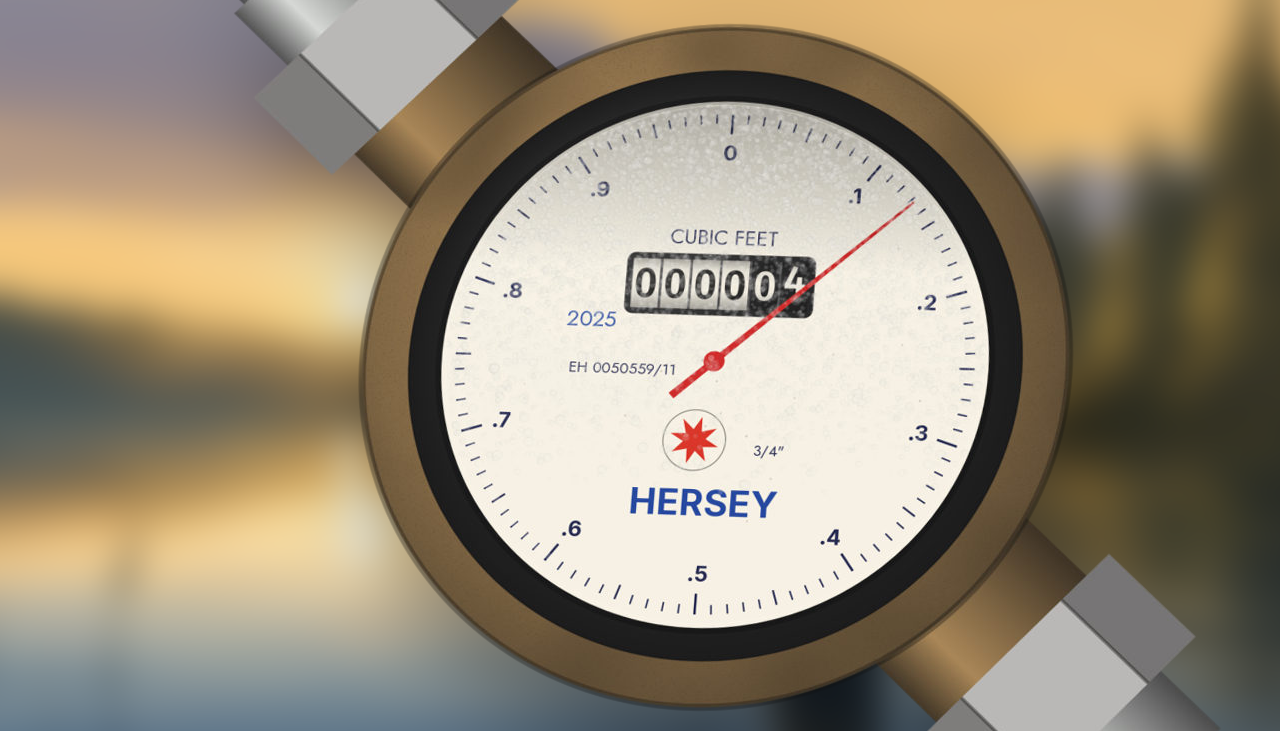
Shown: value=4.13 unit=ft³
